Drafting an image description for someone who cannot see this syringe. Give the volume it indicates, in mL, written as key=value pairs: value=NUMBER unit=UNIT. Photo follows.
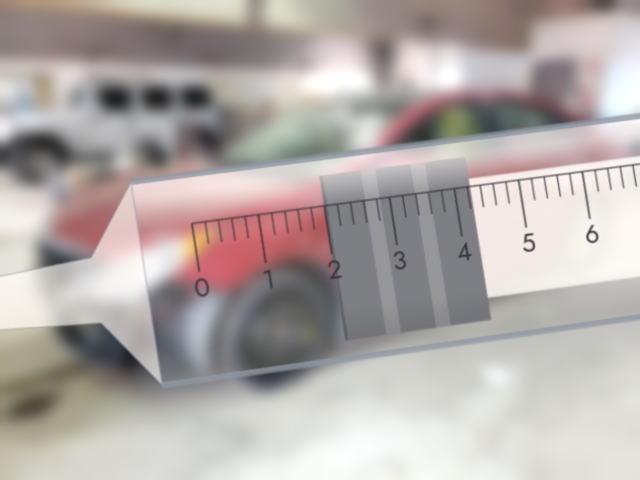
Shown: value=2 unit=mL
